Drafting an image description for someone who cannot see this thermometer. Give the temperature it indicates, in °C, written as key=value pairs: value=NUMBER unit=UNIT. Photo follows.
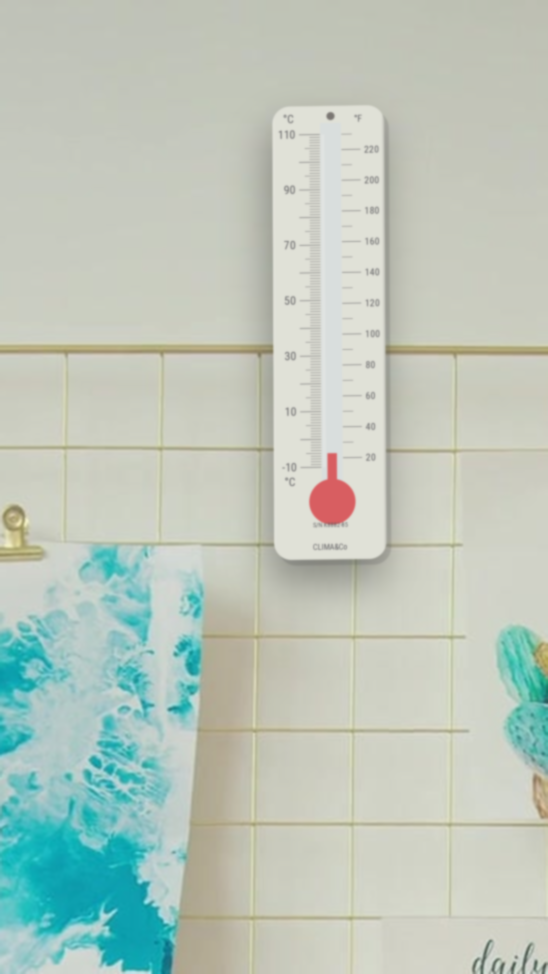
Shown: value=-5 unit=°C
